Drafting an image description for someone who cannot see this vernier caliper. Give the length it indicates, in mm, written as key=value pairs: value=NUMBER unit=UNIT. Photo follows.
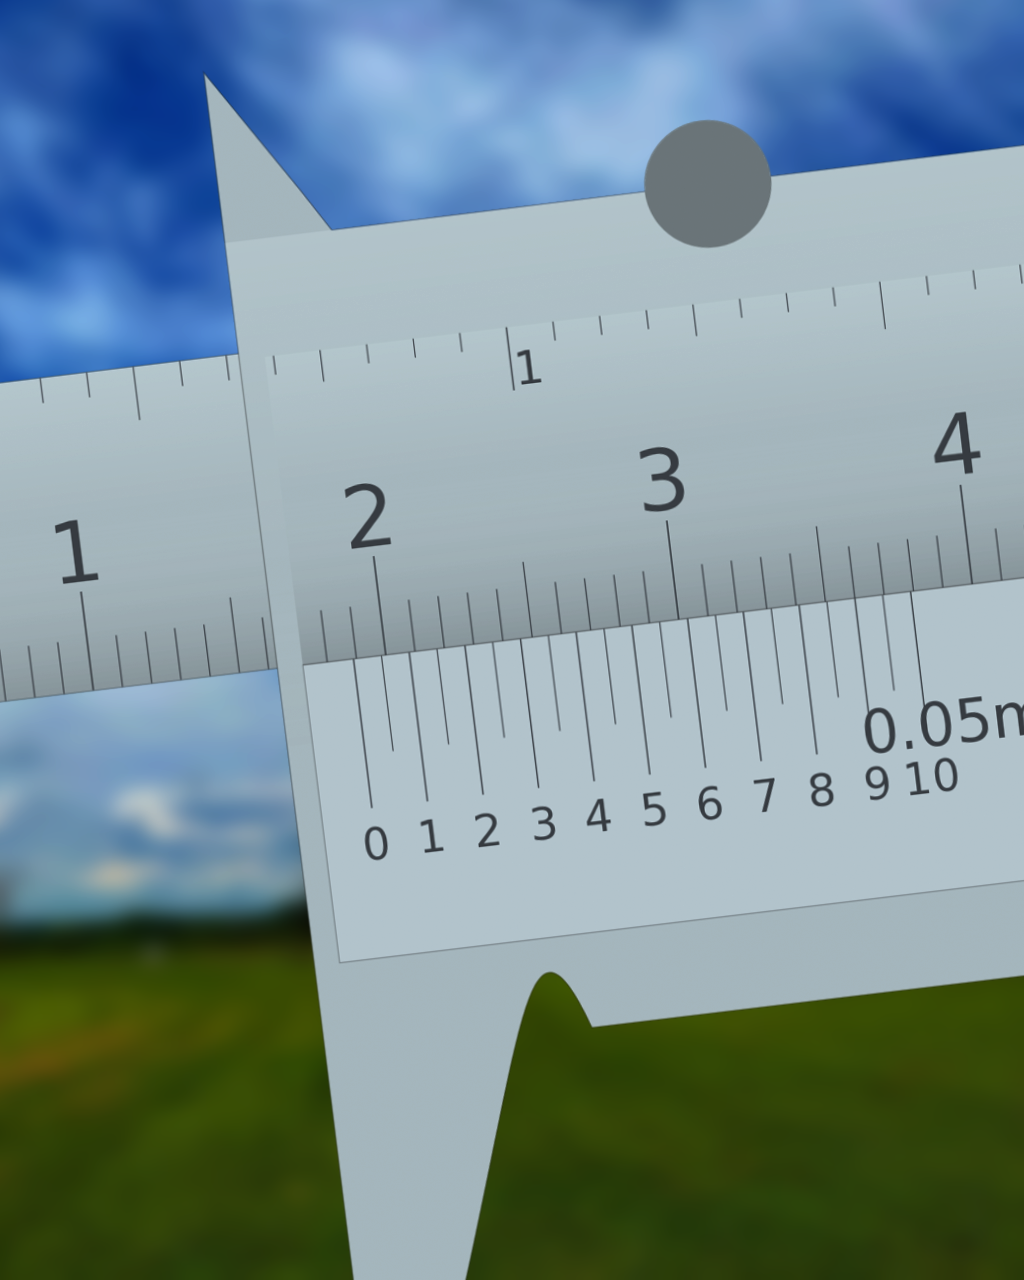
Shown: value=18.90 unit=mm
